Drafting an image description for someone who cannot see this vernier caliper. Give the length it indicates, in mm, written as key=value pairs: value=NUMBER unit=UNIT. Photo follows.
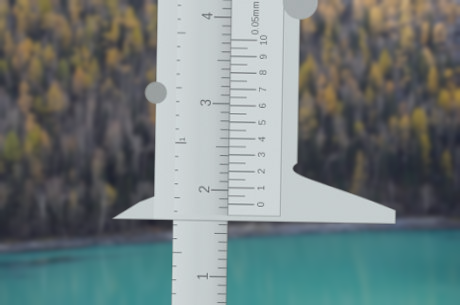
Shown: value=18.4 unit=mm
